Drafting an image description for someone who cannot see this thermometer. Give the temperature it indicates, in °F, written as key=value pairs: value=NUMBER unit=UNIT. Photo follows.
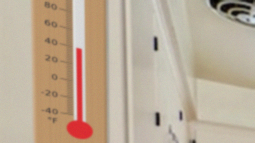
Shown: value=40 unit=°F
